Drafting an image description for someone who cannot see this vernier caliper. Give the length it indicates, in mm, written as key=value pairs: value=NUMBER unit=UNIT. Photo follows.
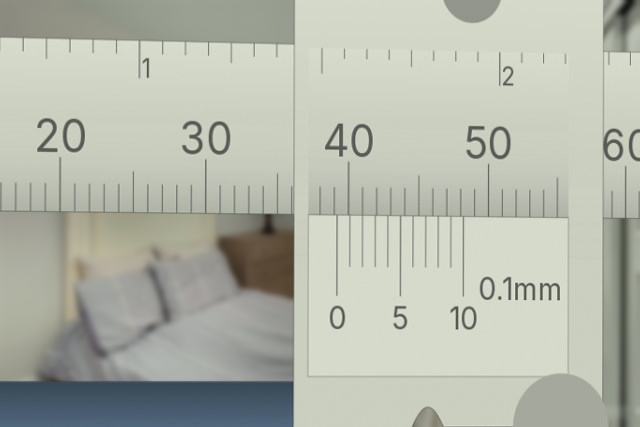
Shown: value=39.2 unit=mm
